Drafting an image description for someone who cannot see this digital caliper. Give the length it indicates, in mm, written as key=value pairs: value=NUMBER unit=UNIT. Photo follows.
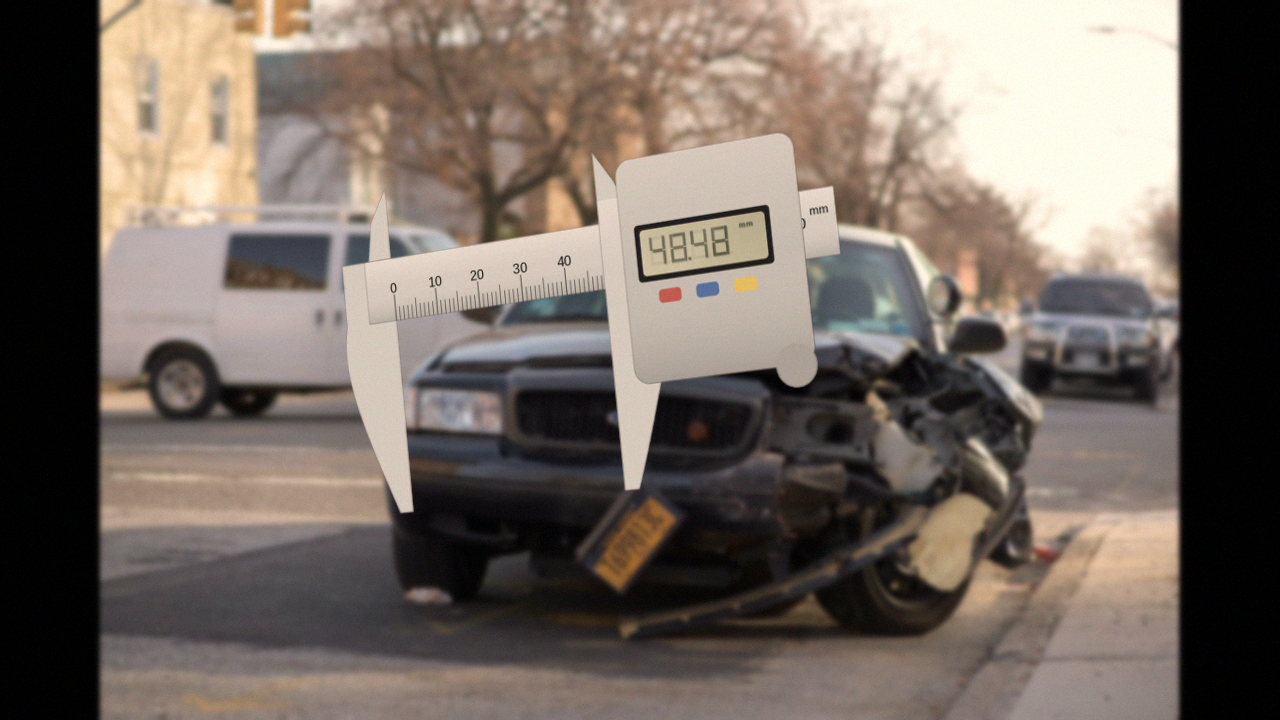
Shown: value=48.48 unit=mm
